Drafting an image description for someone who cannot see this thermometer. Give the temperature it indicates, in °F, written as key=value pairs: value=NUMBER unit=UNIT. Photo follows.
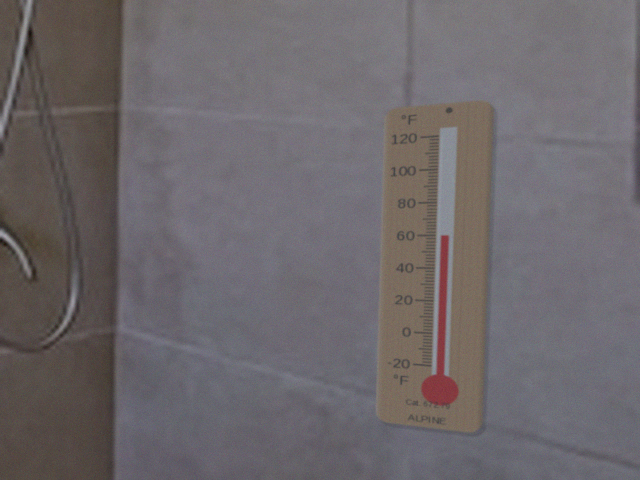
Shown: value=60 unit=°F
